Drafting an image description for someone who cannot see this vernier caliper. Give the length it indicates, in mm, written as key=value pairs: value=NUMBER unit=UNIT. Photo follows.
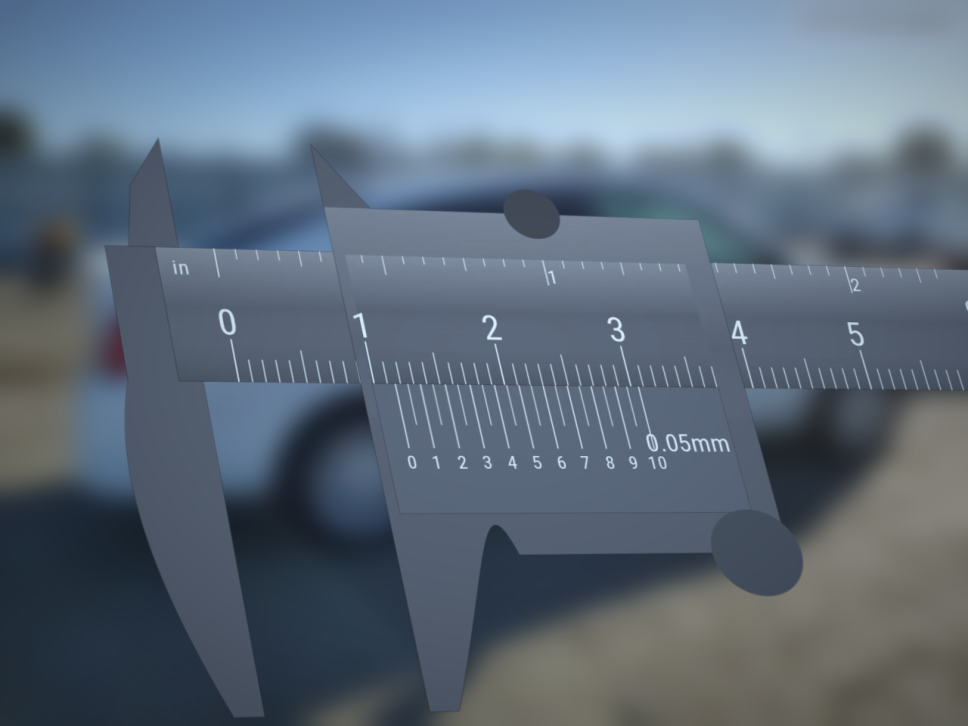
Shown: value=11.6 unit=mm
